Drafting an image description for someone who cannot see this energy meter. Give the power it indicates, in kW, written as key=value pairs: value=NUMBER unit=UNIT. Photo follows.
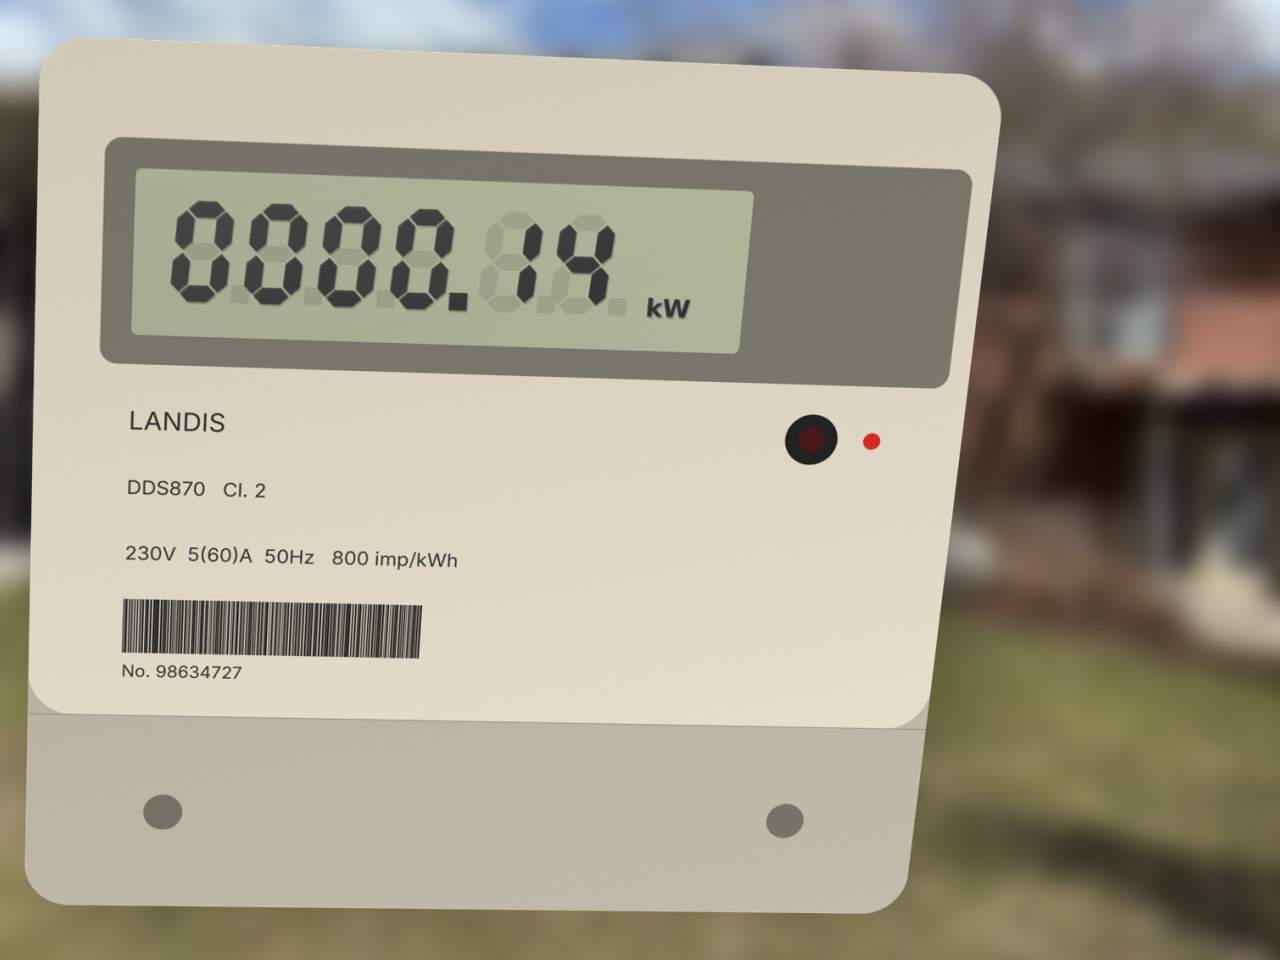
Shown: value=0.14 unit=kW
